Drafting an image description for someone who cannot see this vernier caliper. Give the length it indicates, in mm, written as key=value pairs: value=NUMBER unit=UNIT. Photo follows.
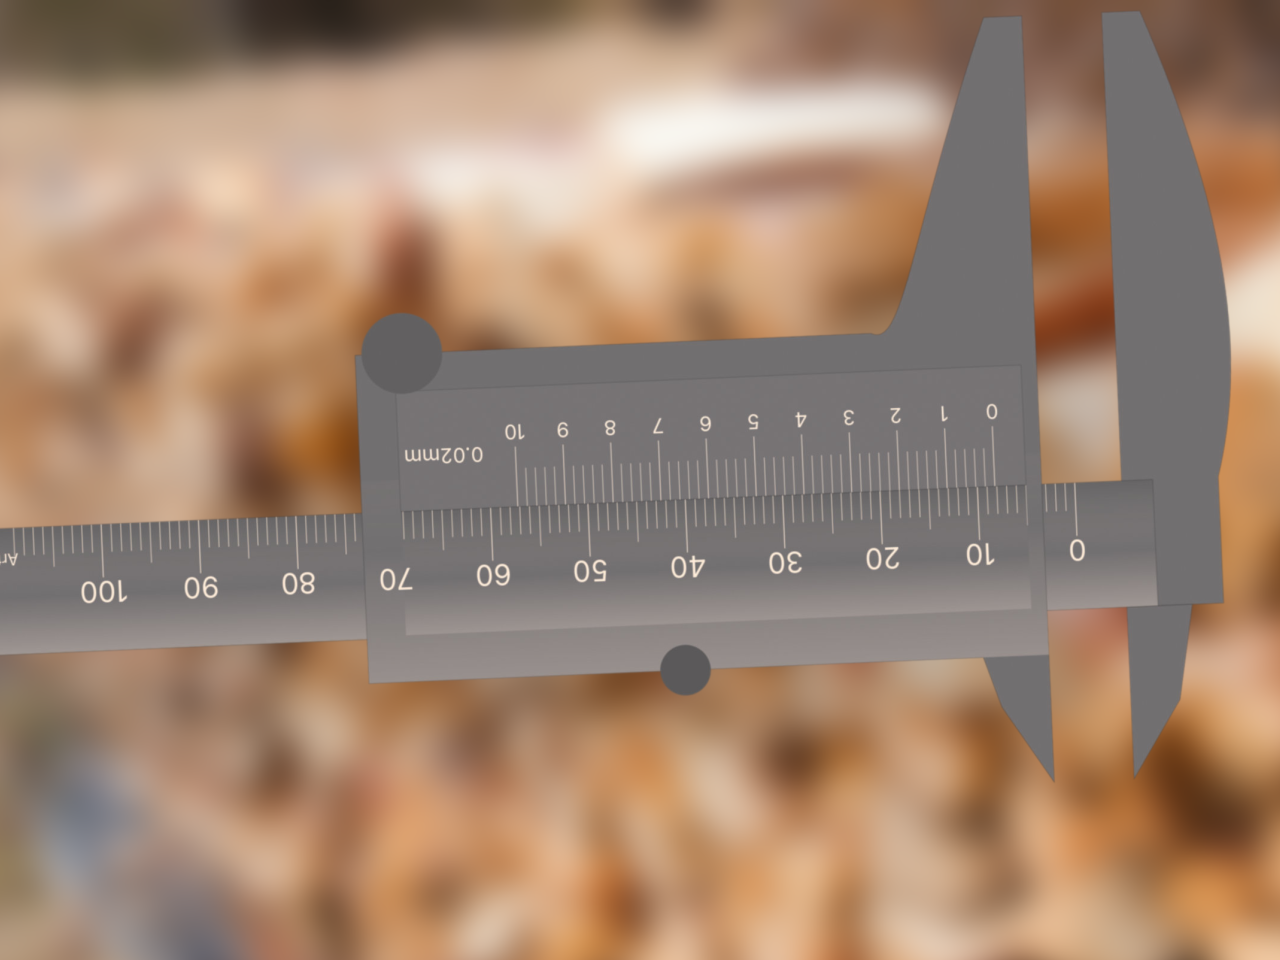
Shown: value=8.2 unit=mm
